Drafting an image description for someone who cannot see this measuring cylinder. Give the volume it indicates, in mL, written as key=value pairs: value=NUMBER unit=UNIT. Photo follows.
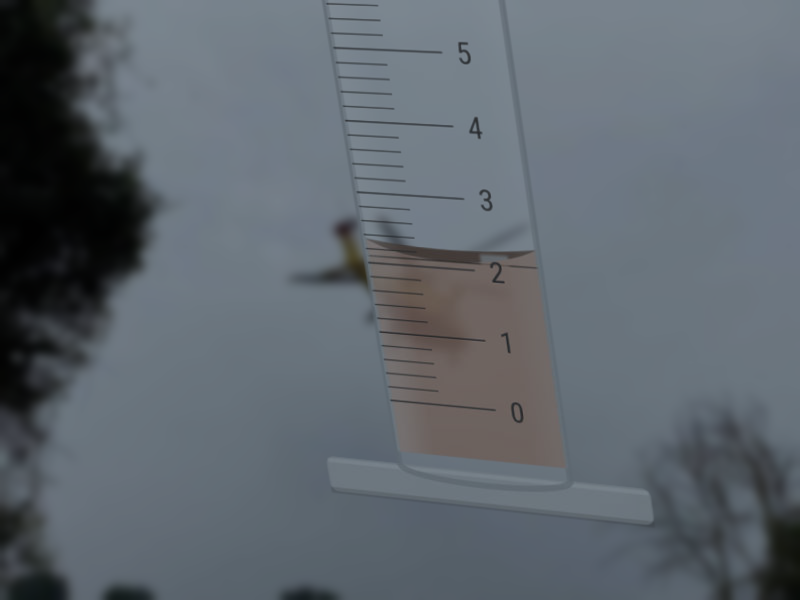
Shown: value=2.1 unit=mL
